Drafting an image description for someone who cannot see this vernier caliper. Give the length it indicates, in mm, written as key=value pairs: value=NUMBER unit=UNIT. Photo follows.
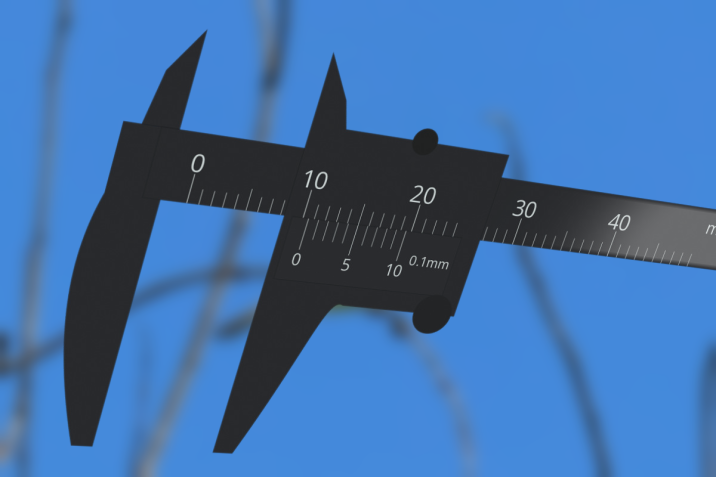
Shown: value=10.5 unit=mm
